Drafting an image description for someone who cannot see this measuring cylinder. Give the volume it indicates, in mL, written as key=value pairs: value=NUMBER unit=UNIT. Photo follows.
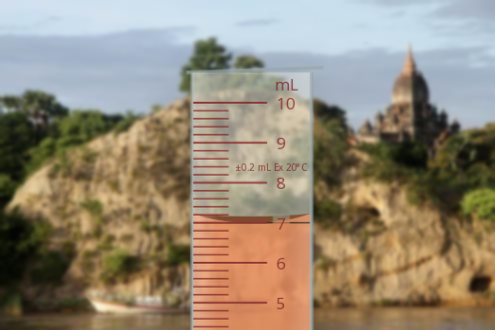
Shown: value=7 unit=mL
